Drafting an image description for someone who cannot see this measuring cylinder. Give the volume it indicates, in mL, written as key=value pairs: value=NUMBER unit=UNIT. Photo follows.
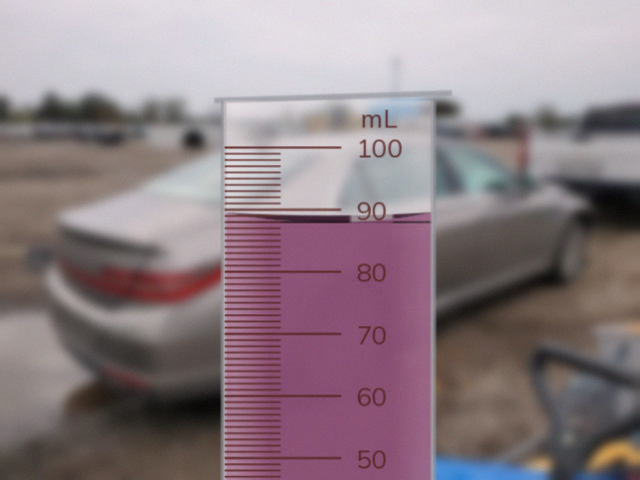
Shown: value=88 unit=mL
